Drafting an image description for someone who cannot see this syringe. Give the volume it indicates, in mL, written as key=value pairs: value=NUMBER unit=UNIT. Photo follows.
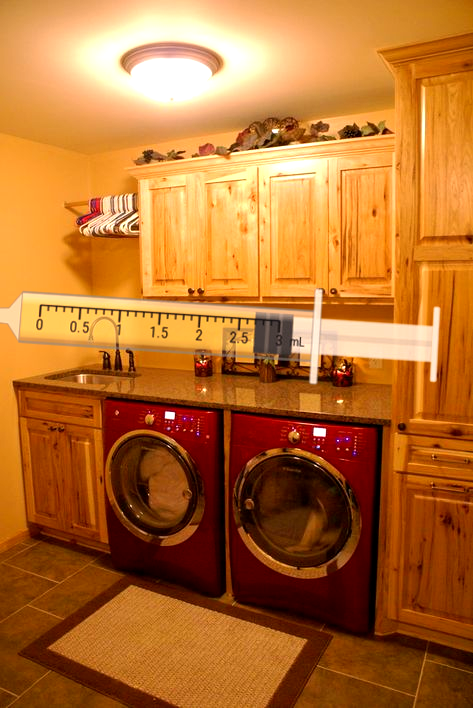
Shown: value=2.7 unit=mL
